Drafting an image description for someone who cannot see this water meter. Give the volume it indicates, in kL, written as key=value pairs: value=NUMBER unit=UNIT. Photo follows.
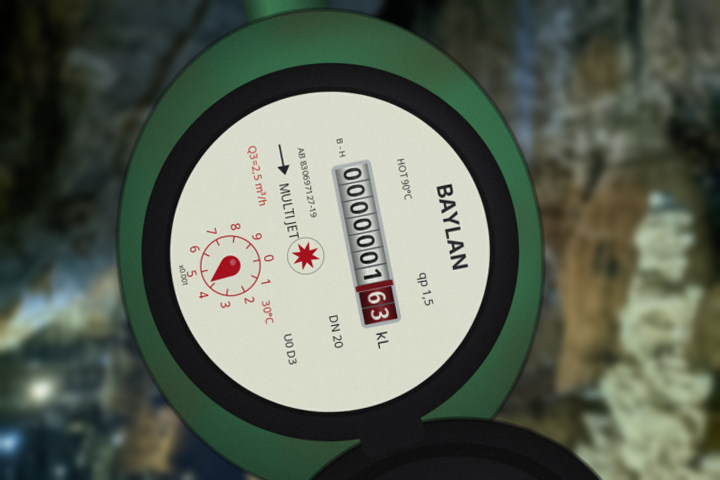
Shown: value=1.634 unit=kL
